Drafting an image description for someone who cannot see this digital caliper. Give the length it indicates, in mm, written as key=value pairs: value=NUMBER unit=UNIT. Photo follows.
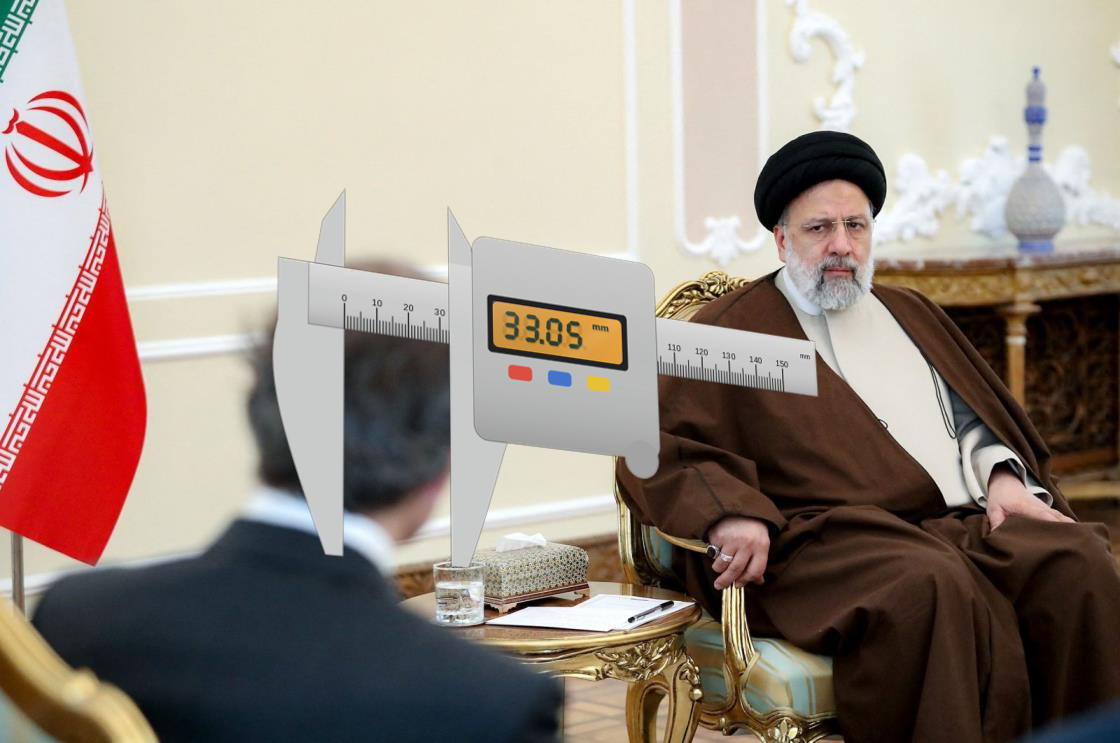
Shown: value=33.05 unit=mm
